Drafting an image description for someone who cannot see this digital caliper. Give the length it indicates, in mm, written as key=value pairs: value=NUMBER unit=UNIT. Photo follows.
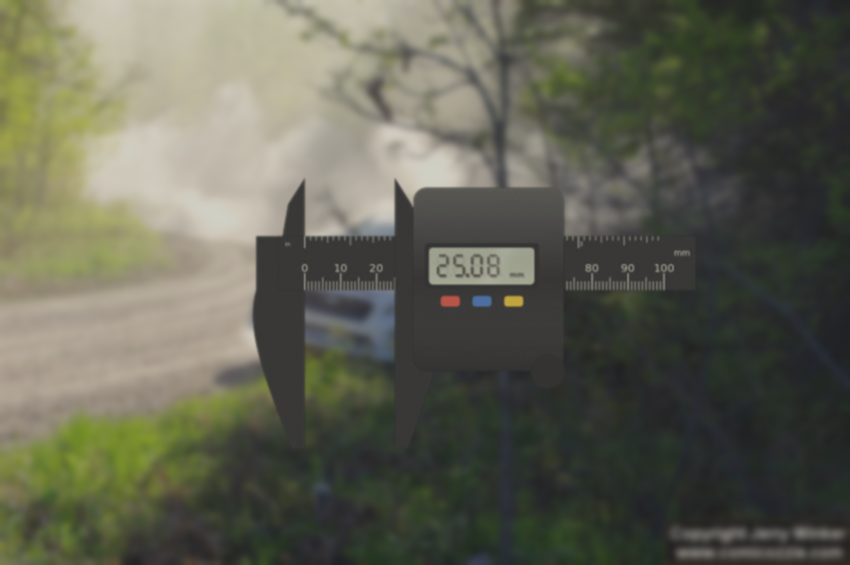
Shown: value=25.08 unit=mm
